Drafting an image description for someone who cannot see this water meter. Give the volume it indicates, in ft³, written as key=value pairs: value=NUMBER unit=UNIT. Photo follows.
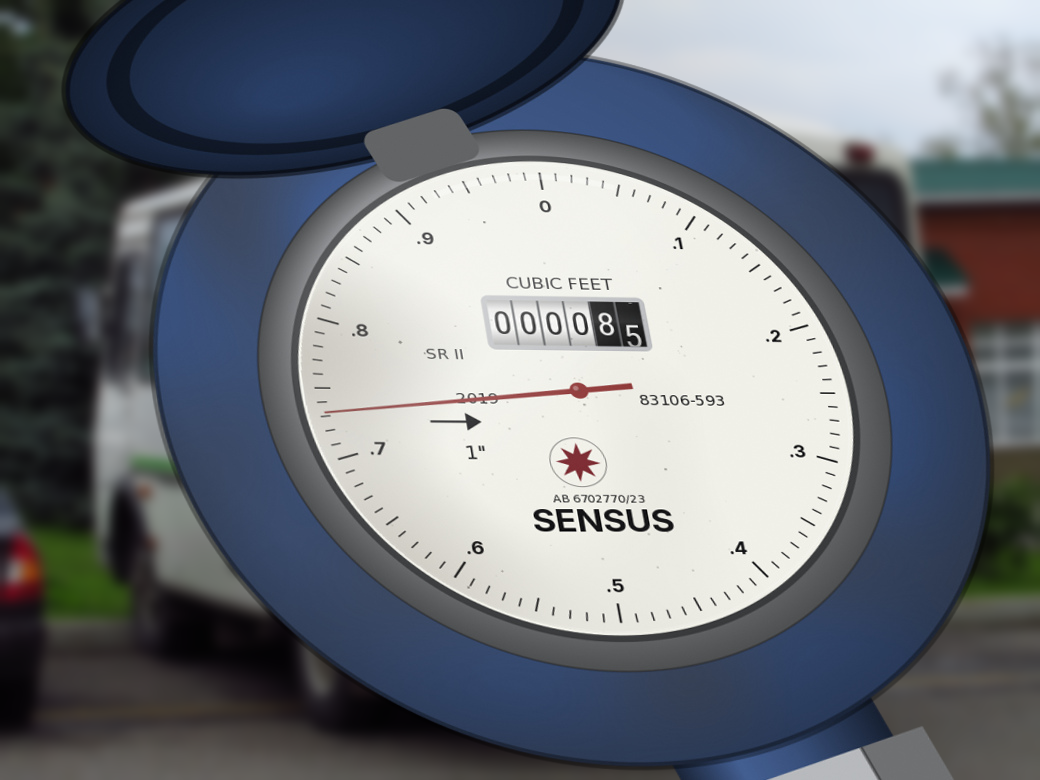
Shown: value=84.73 unit=ft³
